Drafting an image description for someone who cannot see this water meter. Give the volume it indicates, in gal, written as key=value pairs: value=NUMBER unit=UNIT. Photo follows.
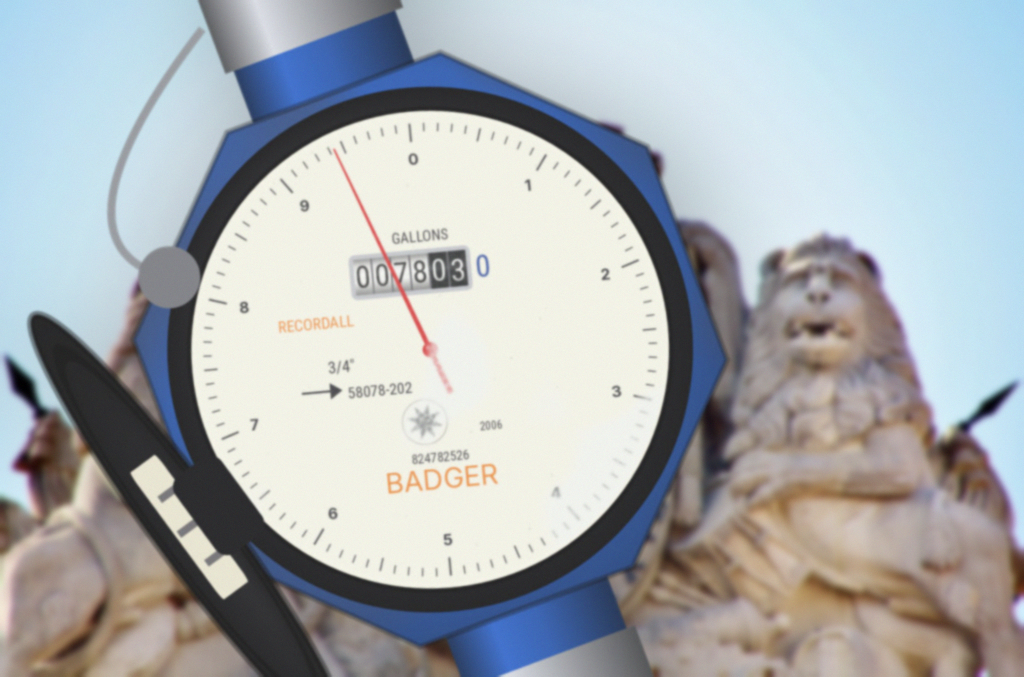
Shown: value=78029.4 unit=gal
